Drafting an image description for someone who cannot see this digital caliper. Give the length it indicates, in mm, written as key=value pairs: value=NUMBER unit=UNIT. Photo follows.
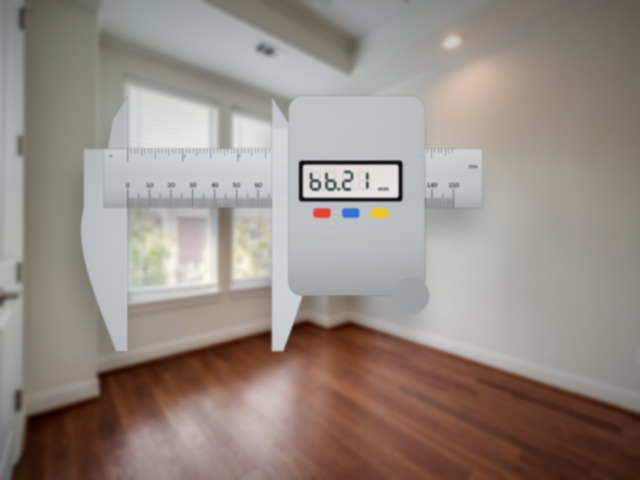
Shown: value=66.21 unit=mm
